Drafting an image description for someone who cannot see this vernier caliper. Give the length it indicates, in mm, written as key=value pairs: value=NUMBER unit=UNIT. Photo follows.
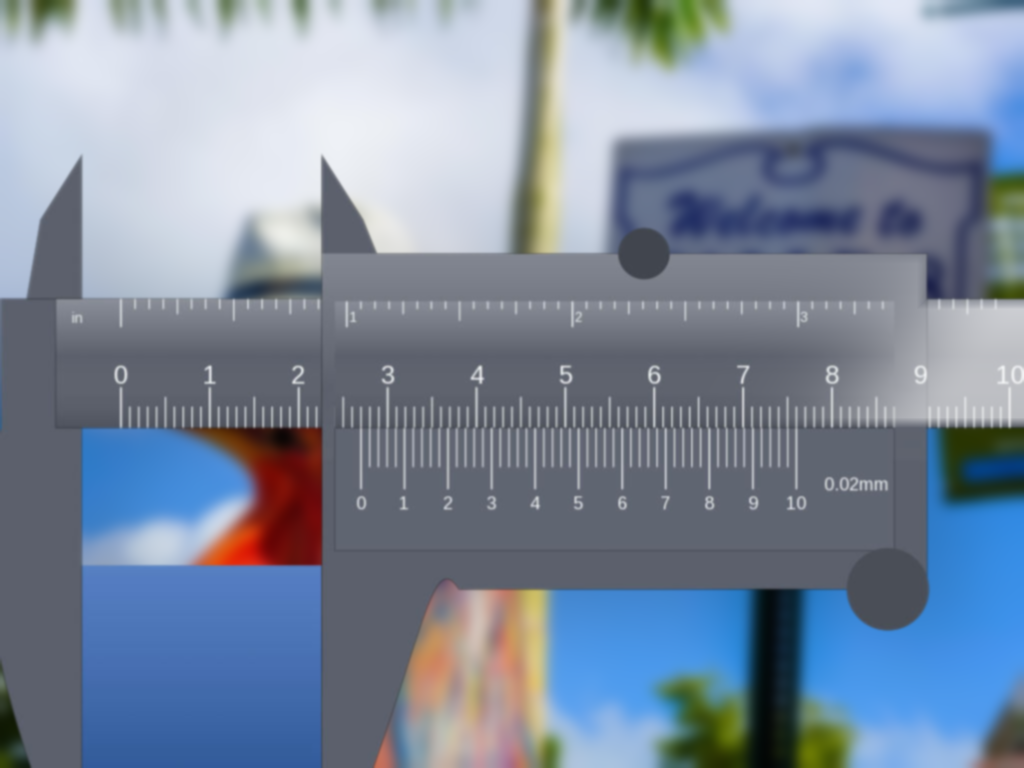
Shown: value=27.0 unit=mm
